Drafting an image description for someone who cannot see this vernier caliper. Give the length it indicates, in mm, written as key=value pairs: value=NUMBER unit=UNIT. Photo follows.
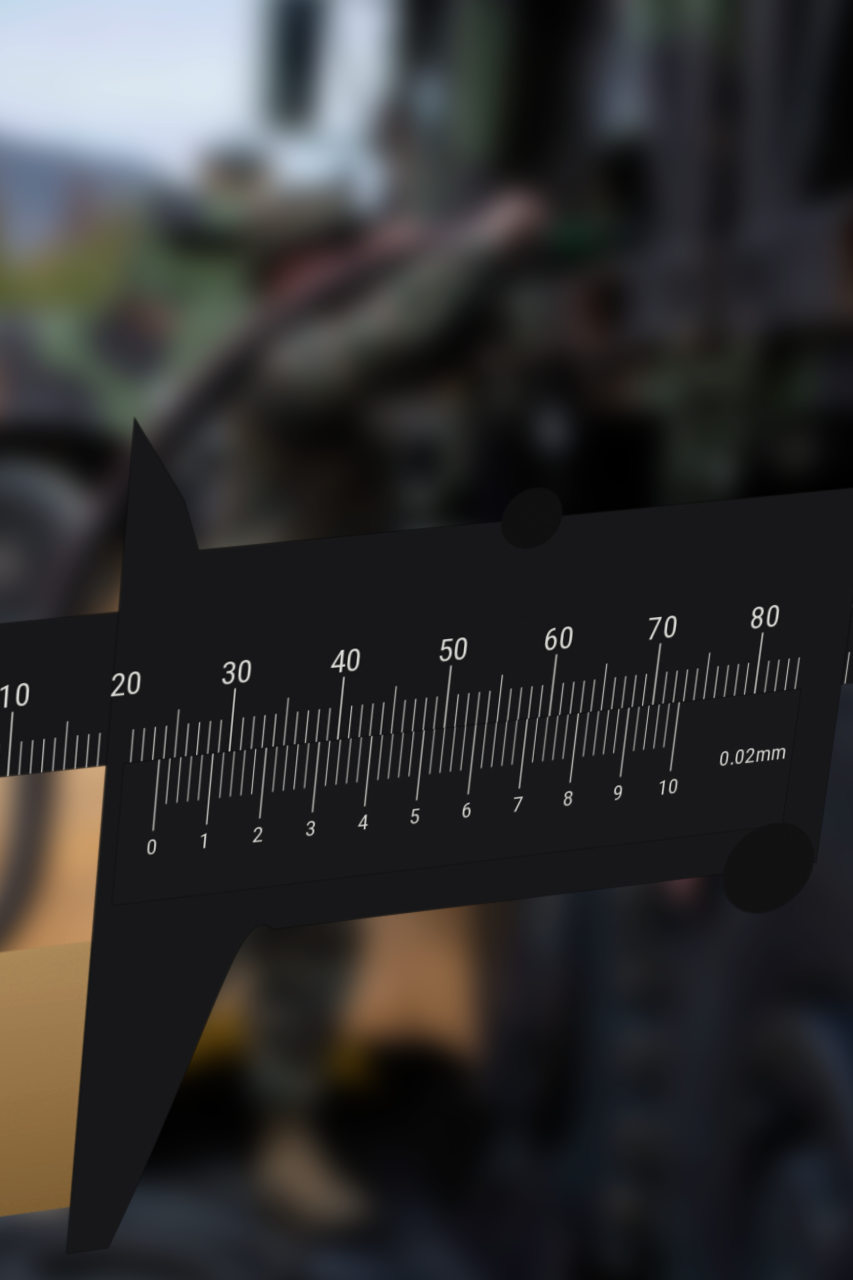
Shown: value=23.6 unit=mm
